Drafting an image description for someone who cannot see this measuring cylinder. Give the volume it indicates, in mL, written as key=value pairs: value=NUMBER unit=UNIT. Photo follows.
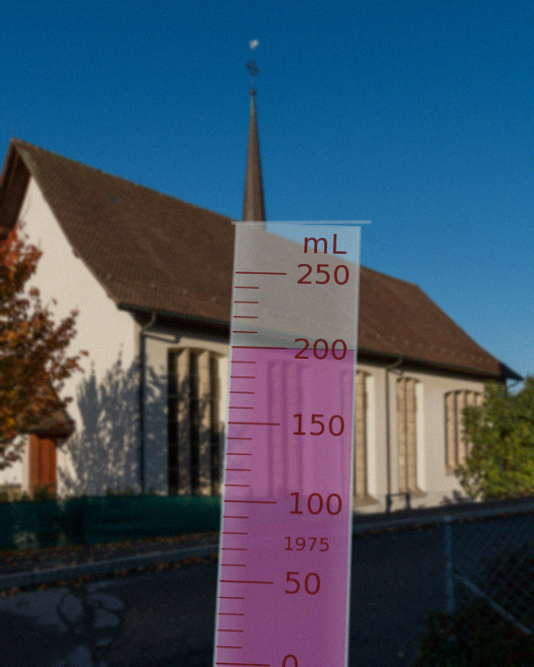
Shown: value=200 unit=mL
